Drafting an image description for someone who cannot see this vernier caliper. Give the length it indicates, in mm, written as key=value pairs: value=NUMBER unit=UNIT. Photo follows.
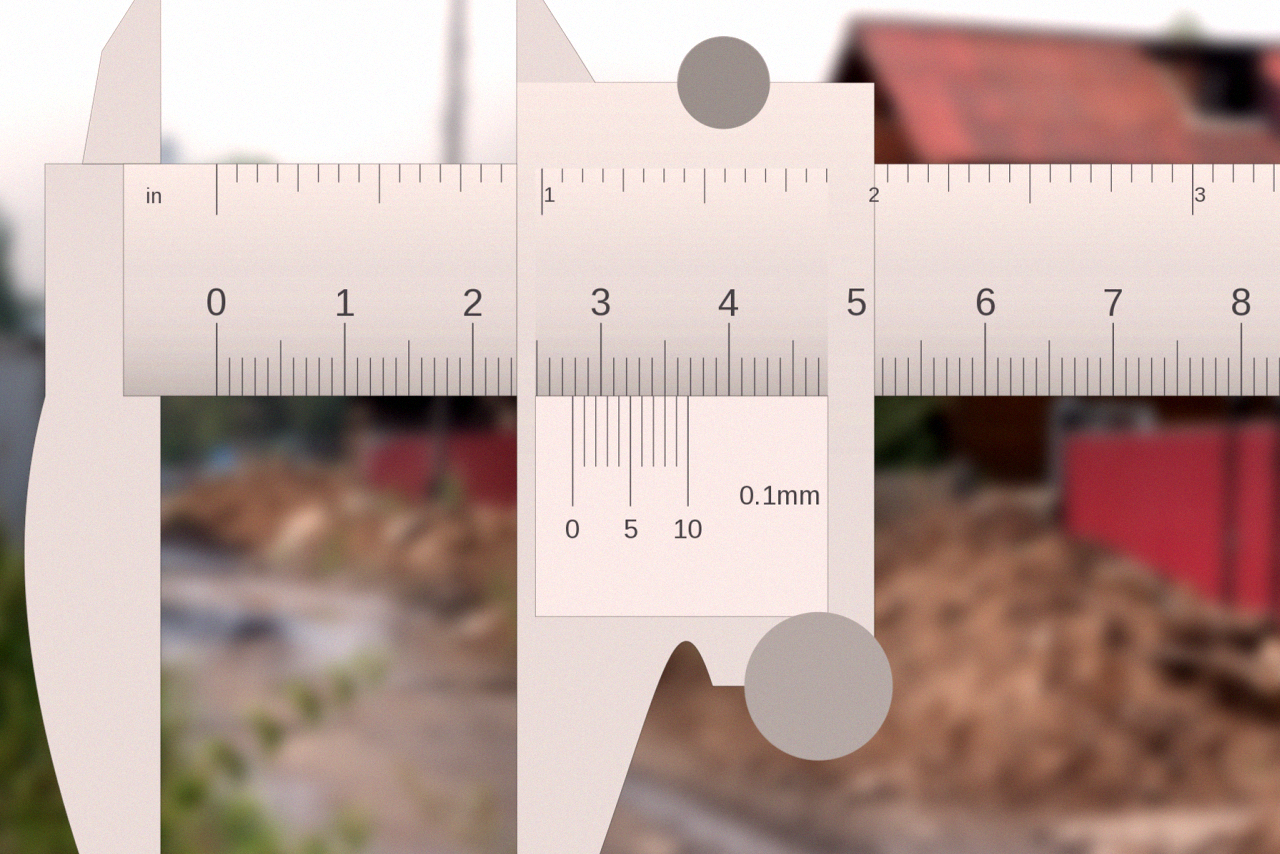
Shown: value=27.8 unit=mm
